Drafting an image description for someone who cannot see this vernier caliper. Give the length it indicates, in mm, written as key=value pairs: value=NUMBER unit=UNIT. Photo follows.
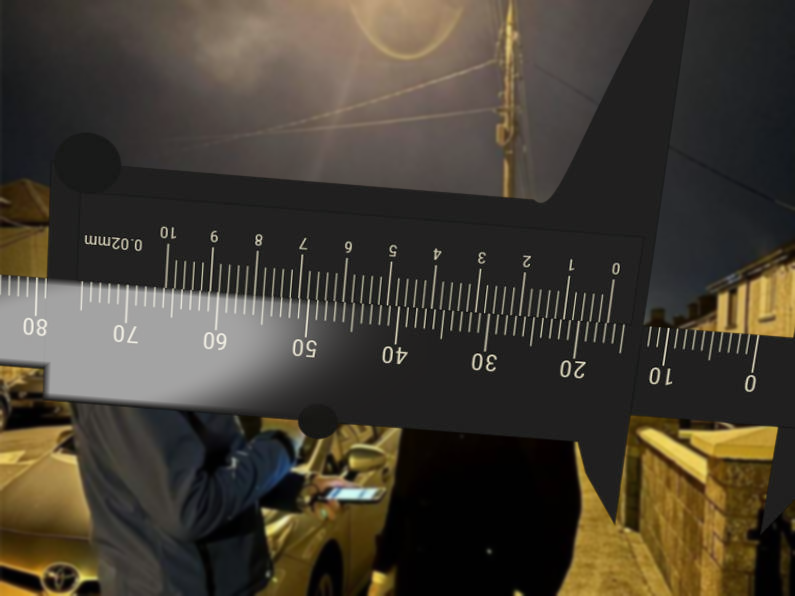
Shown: value=16.8 unit=mm
